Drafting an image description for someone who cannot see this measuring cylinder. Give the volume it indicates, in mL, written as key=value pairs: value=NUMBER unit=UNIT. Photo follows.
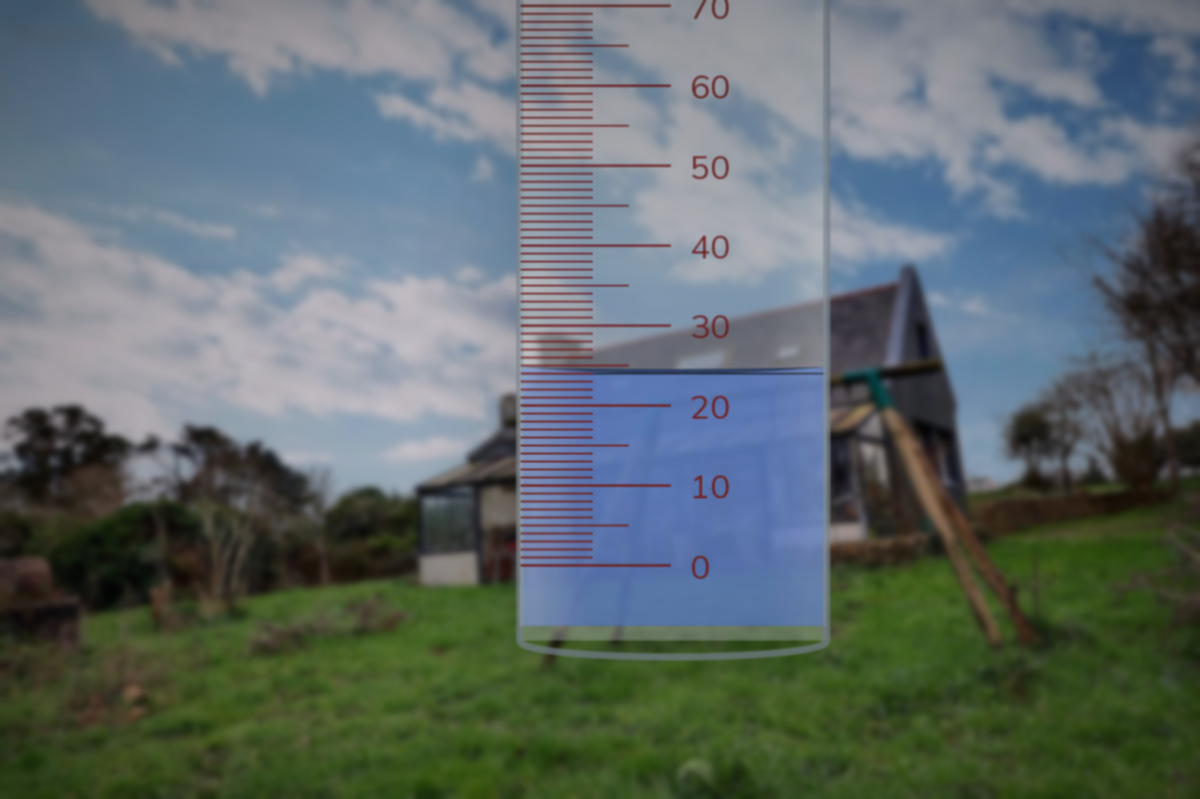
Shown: value=24 unit=mL
